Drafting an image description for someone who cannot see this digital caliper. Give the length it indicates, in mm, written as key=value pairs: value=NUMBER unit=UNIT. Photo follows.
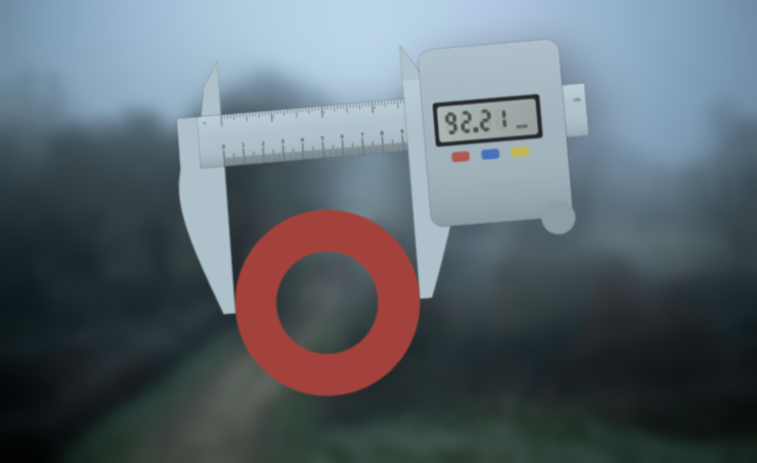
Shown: value=92.21 unit=mm
